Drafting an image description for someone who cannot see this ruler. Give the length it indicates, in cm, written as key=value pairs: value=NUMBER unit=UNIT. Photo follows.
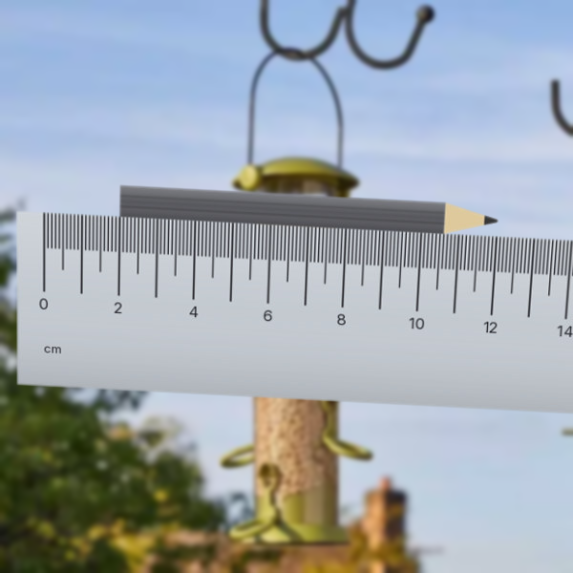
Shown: value=10 unit=cm
